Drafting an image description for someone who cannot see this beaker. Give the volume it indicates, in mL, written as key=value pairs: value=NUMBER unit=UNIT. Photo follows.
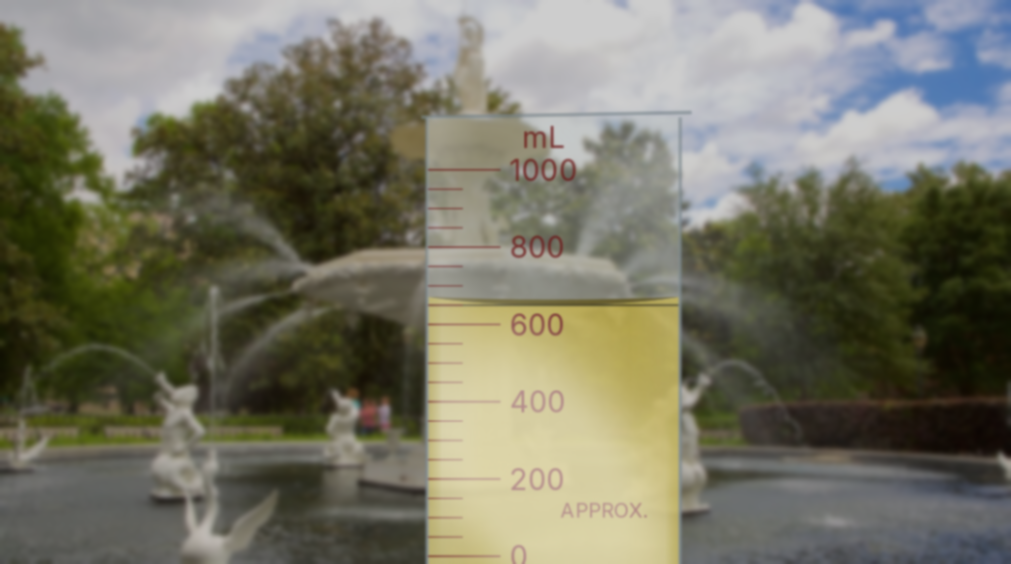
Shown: value=650 unit=mL
